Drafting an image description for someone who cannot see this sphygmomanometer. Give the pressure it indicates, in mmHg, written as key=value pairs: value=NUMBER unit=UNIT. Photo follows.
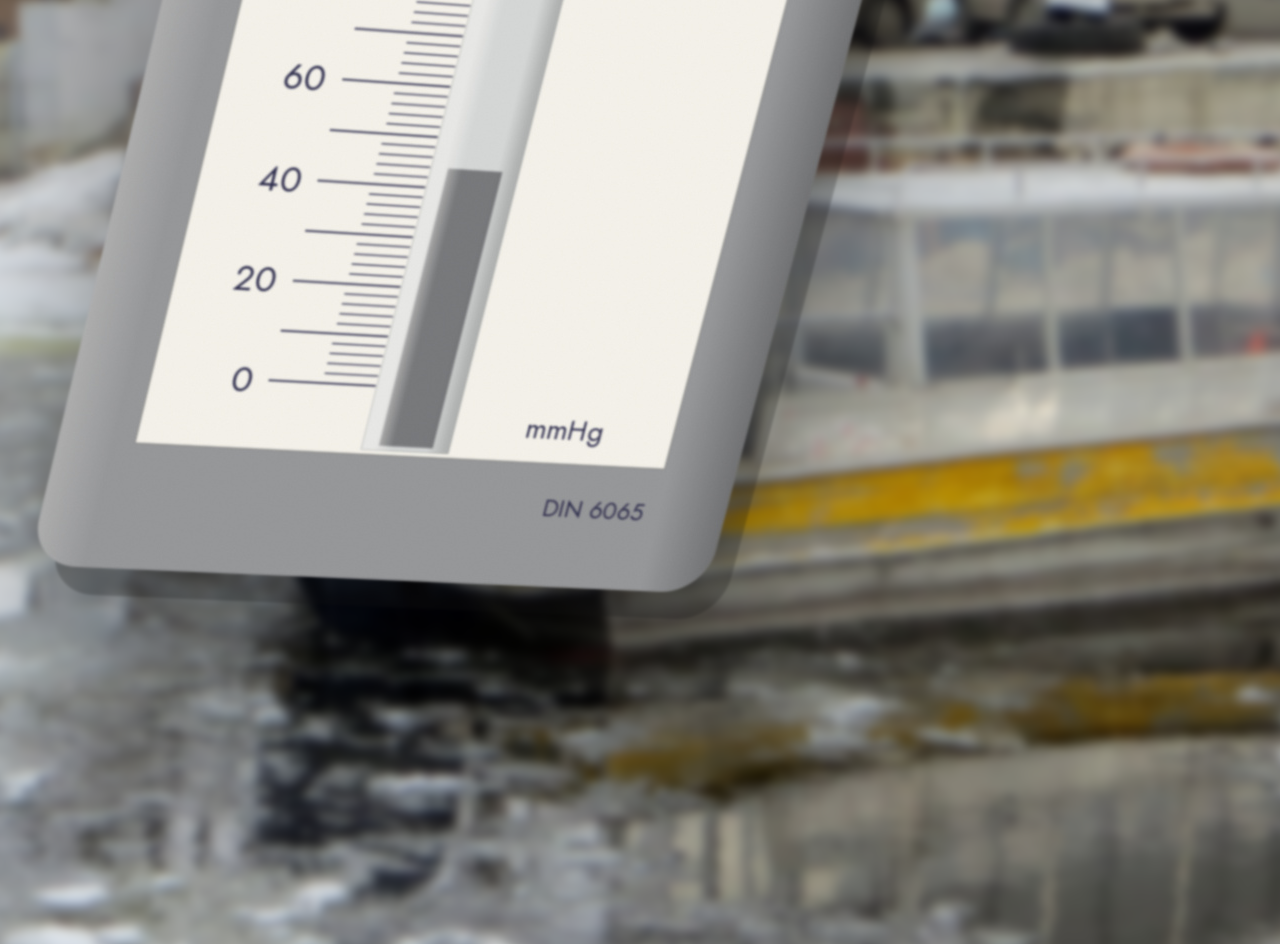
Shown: value=44 unit=mmHg
